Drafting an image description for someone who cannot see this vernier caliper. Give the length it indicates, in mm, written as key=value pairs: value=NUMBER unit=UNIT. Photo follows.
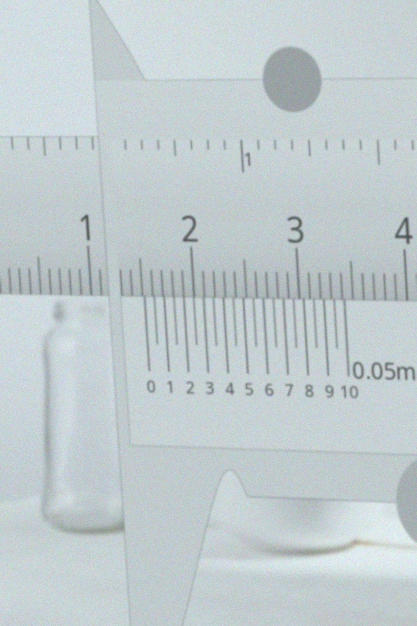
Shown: value=15.2 unit=mm
